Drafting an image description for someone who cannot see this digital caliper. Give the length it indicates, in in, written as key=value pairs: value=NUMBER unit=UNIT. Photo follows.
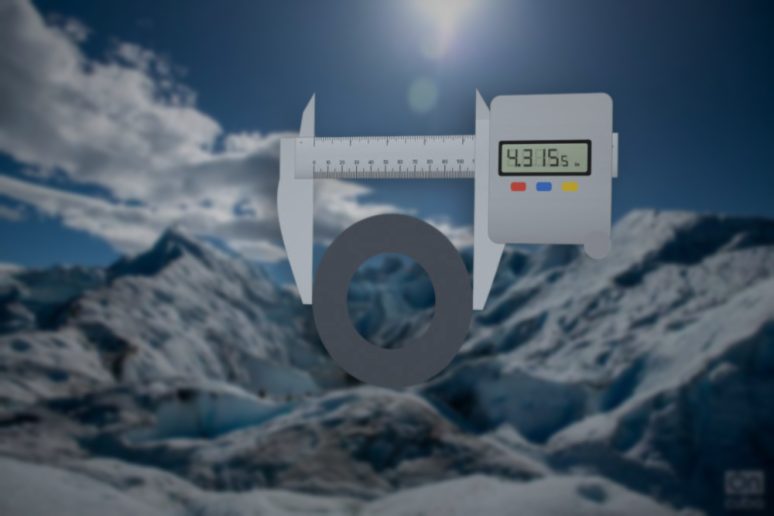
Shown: value=4.3155 unit=in
